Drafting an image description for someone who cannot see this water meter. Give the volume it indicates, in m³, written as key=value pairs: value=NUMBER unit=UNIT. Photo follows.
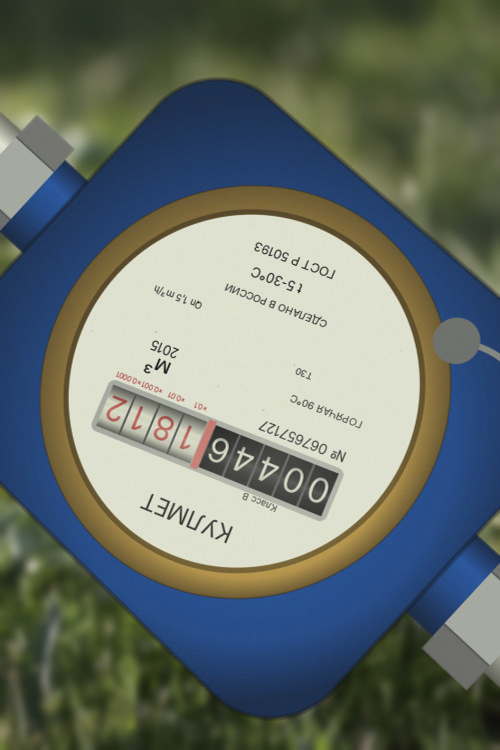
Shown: value=446.1812 unit=m³
